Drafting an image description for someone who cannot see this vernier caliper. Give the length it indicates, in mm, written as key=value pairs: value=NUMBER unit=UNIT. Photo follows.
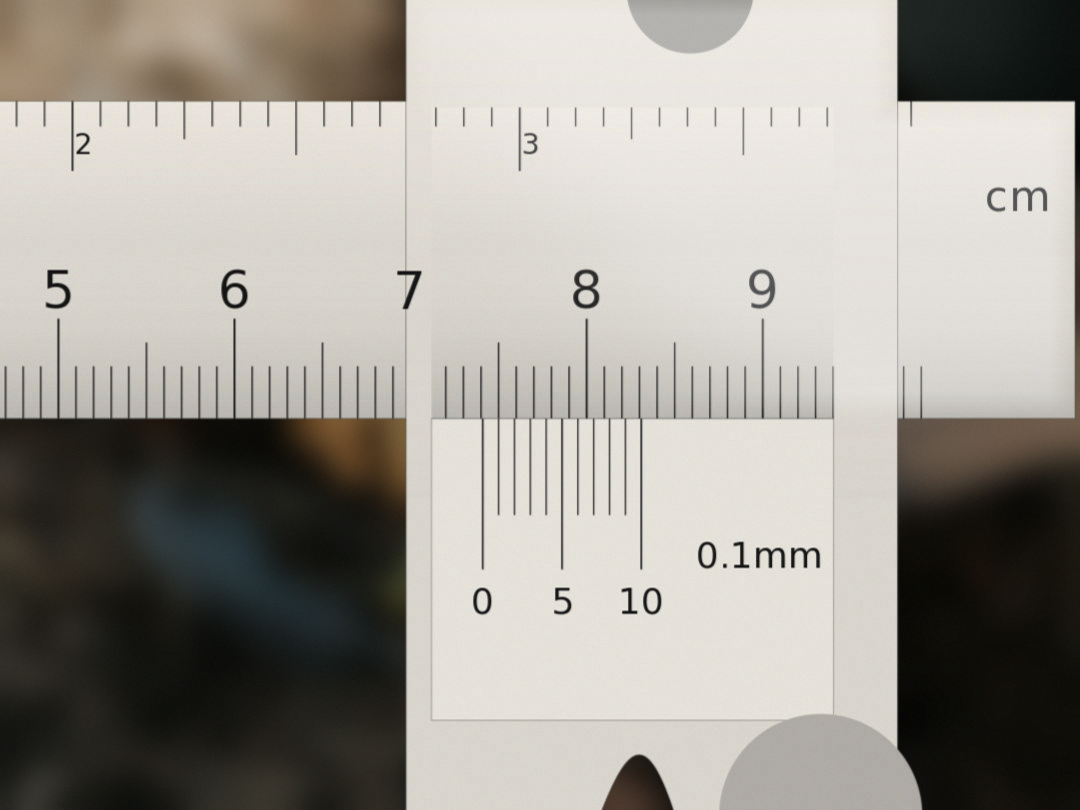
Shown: value=74.1 unit=mm
